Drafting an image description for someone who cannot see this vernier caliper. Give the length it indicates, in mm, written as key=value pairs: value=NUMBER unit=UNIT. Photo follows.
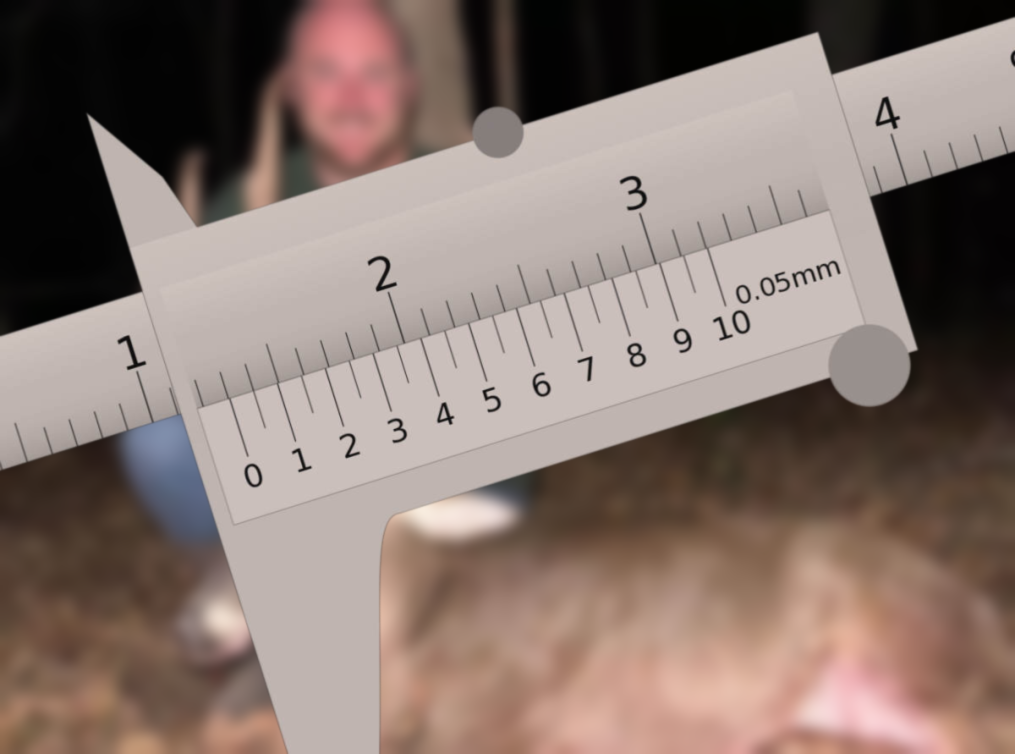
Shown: value=13.05 unit=mm
